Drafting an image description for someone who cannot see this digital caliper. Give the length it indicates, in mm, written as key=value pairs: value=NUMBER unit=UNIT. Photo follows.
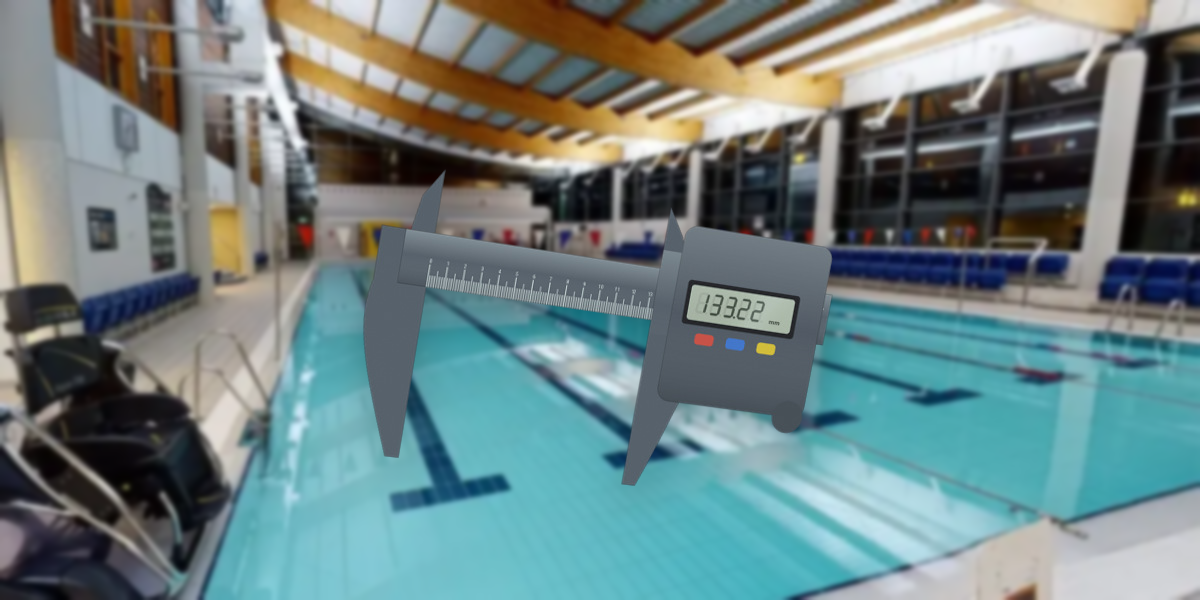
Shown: value=133.22 unit=mm
